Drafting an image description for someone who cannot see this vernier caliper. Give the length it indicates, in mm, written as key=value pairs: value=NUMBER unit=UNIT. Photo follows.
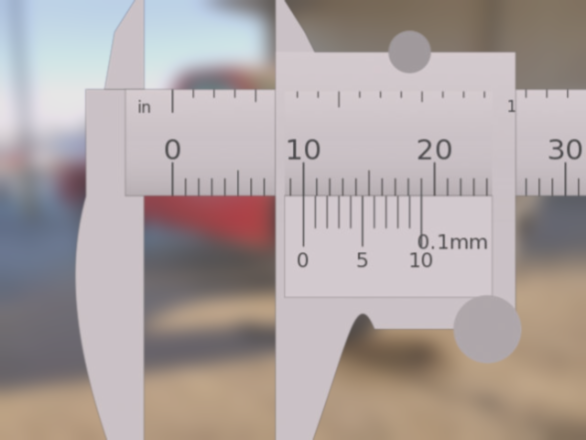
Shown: value=10.0 unit=mm
